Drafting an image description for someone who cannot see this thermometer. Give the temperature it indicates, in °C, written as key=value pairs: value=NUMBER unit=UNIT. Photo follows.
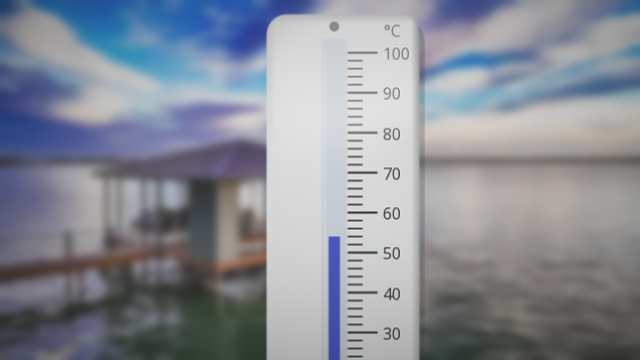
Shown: value=54 unit=°C
